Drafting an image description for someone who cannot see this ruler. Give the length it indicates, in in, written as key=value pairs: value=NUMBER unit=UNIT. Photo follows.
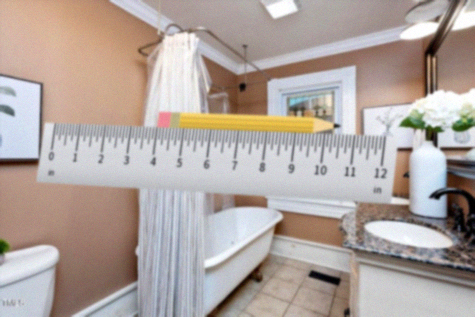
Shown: value=6.5 unit=in
